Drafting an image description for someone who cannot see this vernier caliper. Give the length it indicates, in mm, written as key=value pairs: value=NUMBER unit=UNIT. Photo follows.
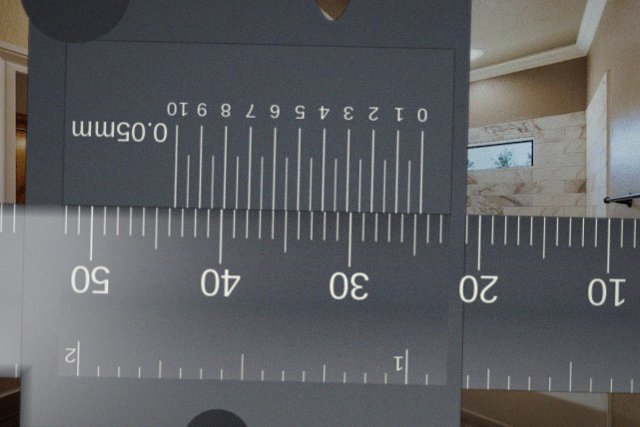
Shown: value=24.6 unit=mm
